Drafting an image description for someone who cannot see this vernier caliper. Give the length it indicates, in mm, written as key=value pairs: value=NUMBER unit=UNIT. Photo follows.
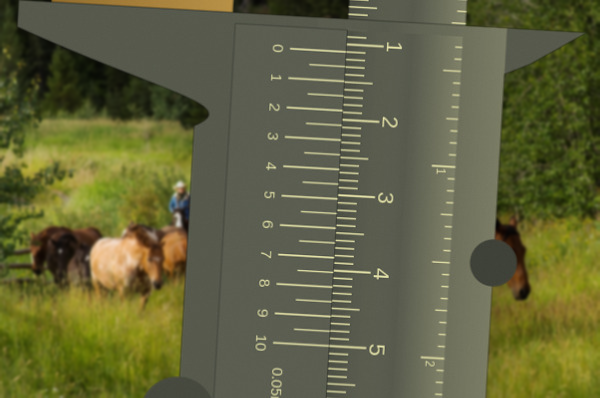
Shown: value=11.0 unit=mm
